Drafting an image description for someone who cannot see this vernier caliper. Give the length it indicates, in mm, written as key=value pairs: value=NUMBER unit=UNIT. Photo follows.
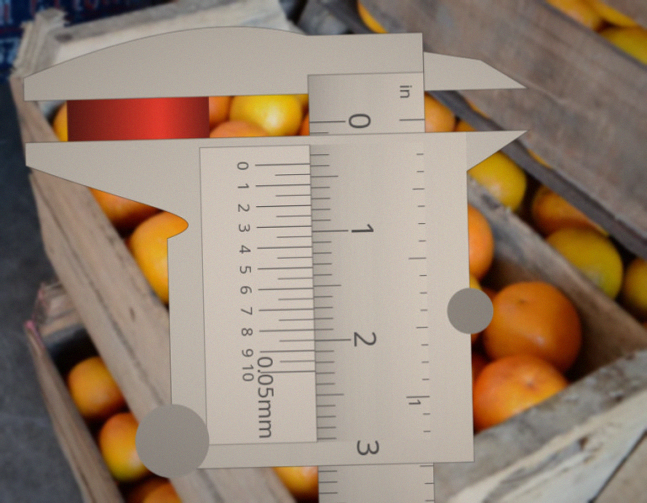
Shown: value=3.8 unit=mm
